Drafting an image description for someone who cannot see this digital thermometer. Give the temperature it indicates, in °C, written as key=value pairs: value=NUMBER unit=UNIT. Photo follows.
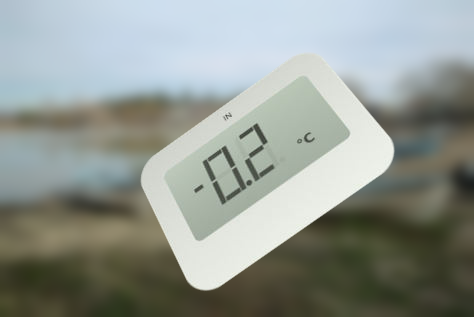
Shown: value=-0.2 unit=°C
